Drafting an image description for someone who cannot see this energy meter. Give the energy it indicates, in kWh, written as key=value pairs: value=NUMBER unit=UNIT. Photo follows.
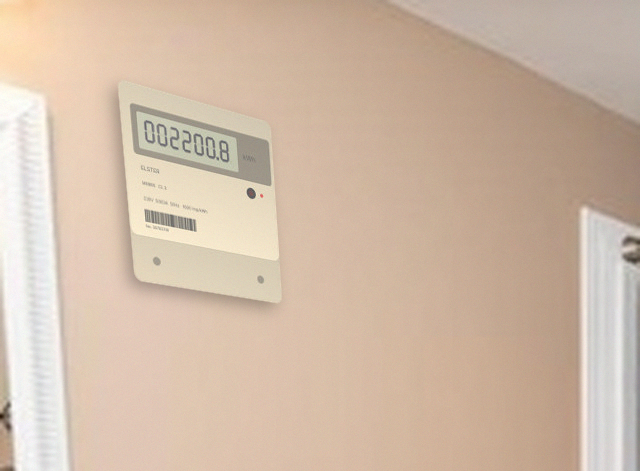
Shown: value=2200.8 unit=kWh
